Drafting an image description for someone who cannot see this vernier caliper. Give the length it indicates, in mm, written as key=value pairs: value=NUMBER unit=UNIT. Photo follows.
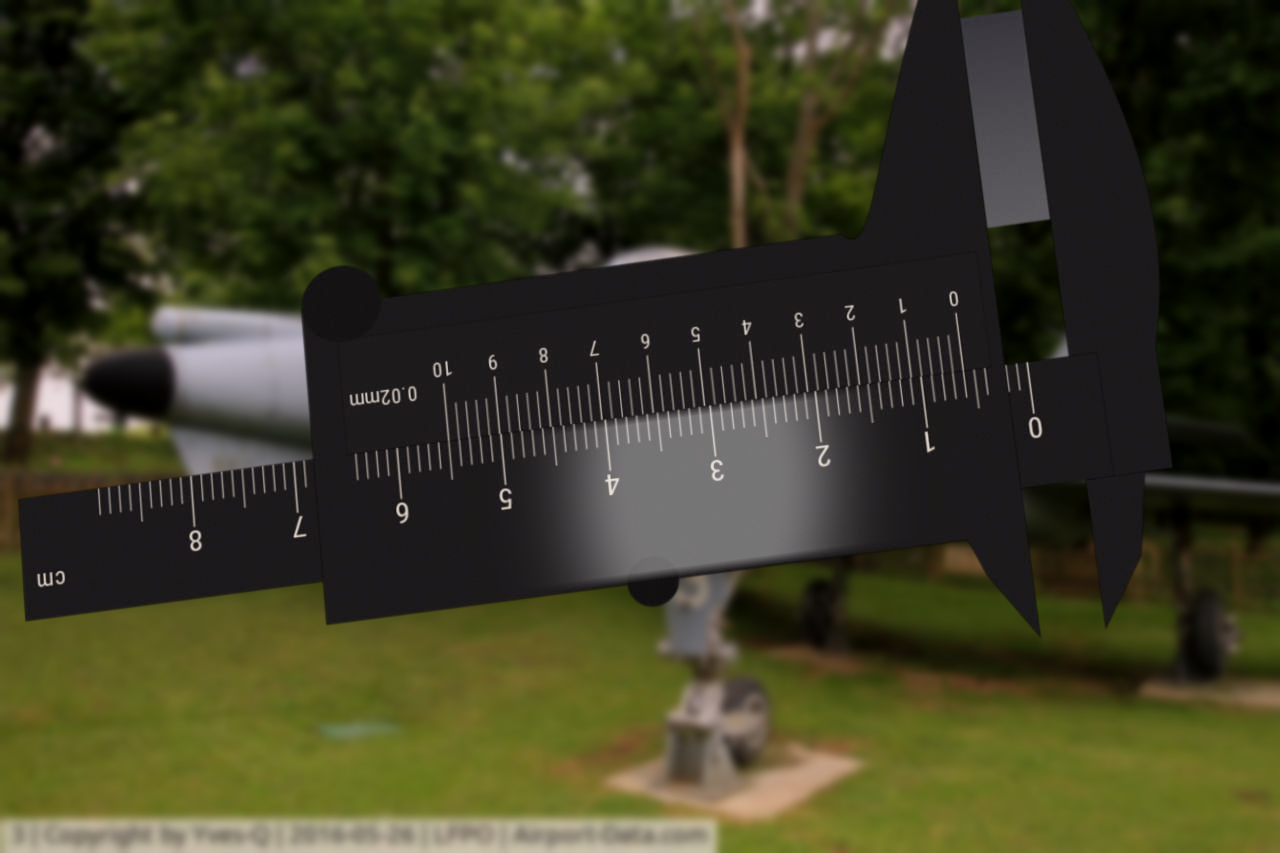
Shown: value=6.0 unit=mm
